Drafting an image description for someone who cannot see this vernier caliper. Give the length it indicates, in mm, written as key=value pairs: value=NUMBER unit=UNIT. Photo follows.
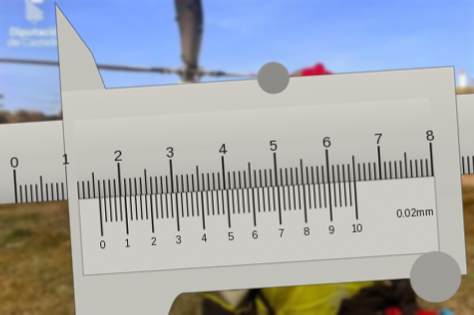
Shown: value=16.0 unit=mm
